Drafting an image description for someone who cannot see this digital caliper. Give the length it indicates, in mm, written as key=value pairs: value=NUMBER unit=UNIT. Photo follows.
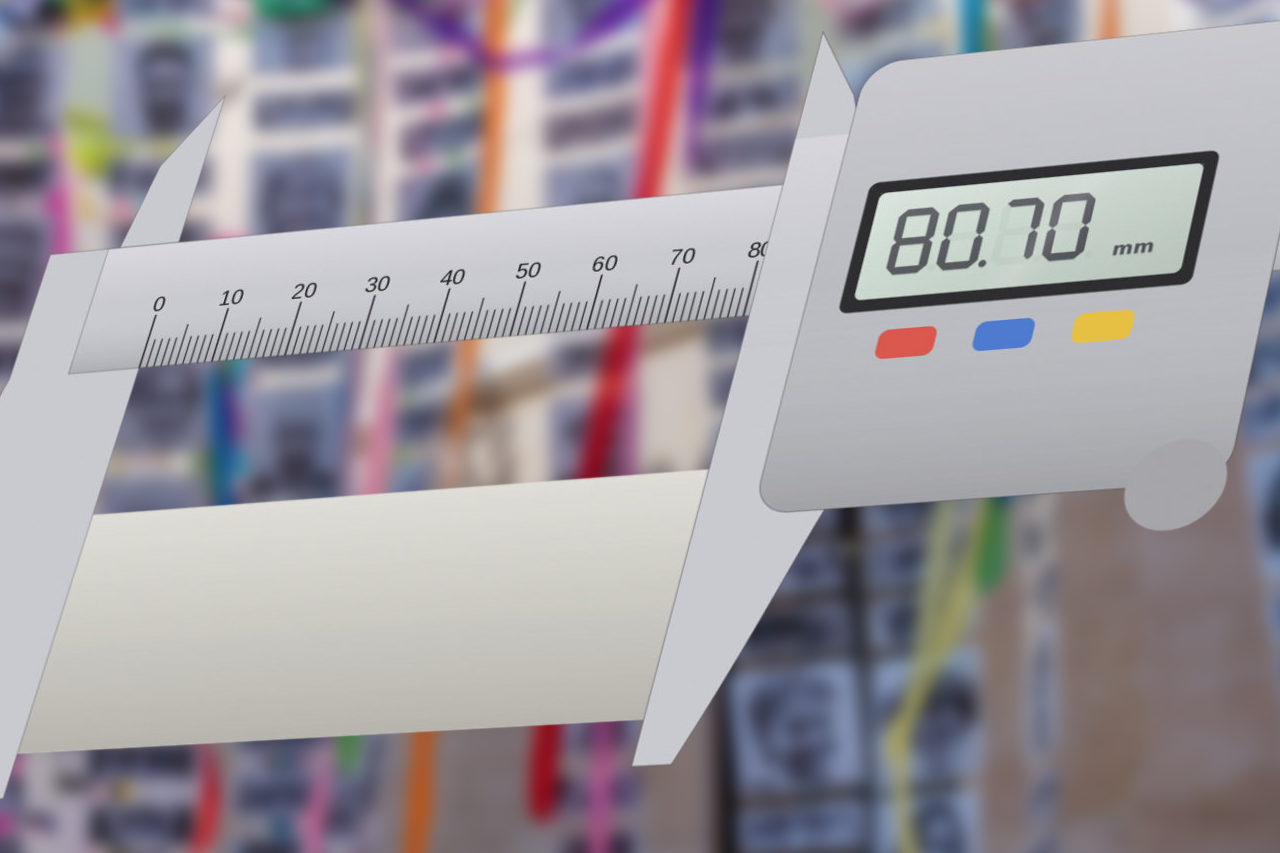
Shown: value=80.70 unit=mm
